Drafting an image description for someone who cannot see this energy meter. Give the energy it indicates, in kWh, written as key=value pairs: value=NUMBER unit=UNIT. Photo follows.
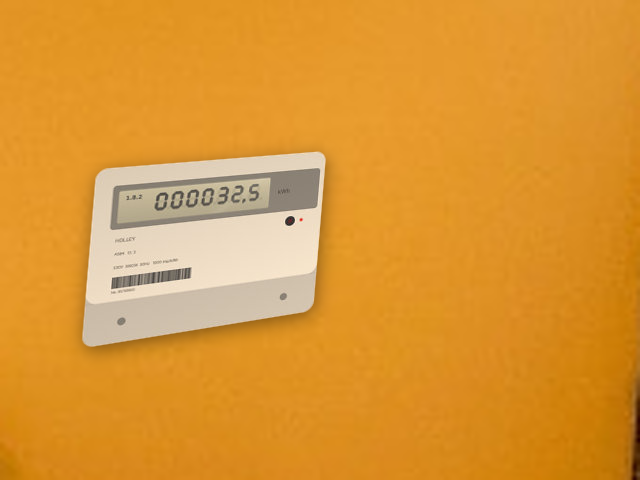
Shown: value=32.5 unit=kWh
